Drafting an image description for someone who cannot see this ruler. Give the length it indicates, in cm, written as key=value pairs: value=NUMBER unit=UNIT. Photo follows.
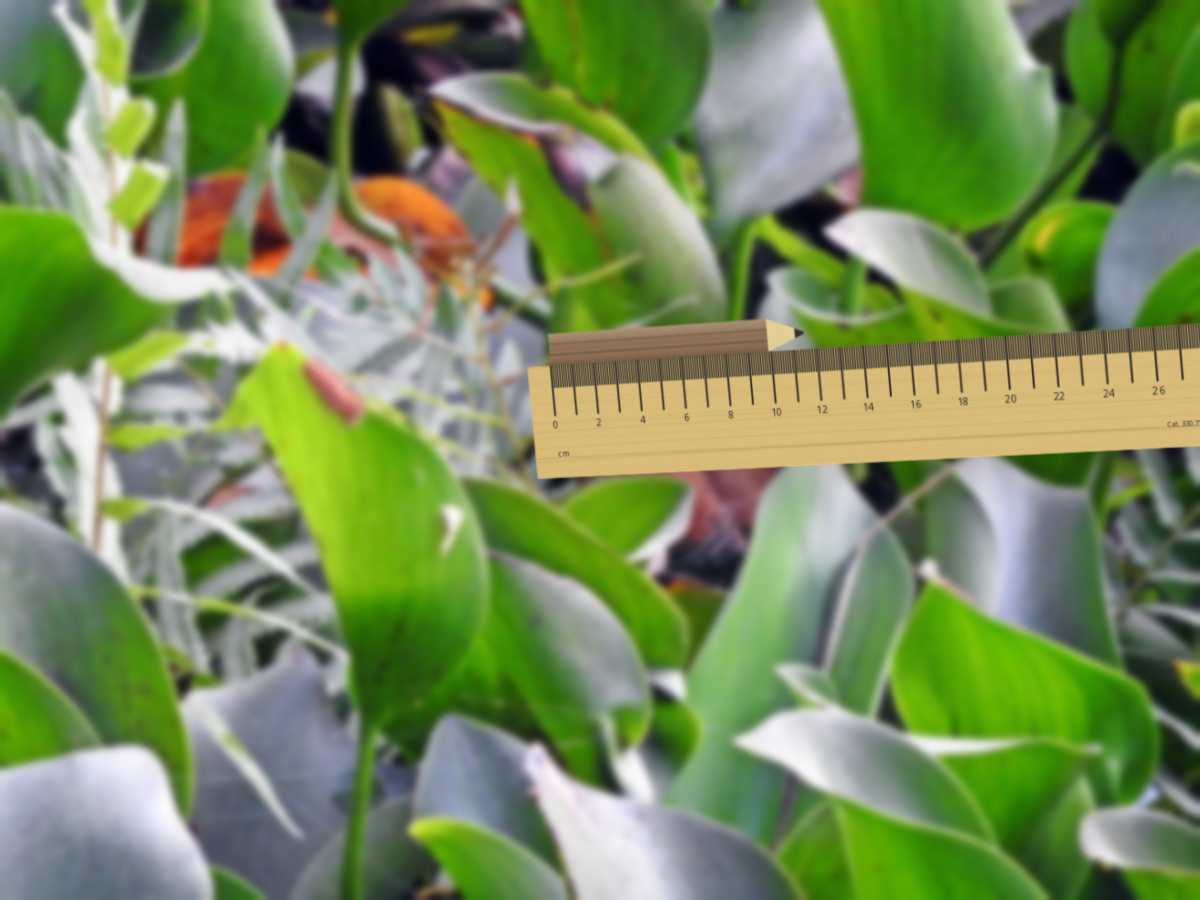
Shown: value=11.5 unit=cm
